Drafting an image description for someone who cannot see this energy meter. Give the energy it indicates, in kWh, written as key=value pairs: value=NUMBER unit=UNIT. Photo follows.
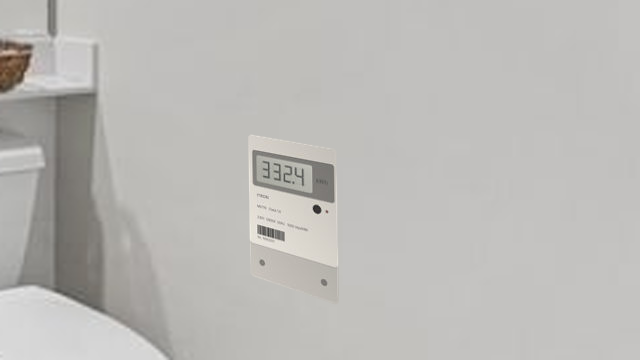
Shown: value=332.4 unit=kWh
